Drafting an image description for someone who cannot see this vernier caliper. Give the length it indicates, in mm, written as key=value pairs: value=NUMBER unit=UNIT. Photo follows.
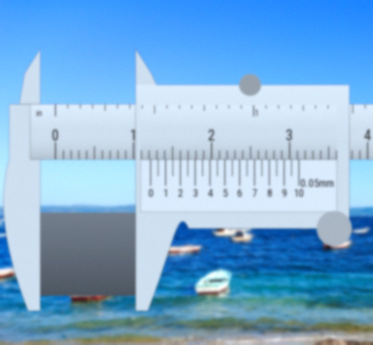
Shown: value=12.2 unit=mm
